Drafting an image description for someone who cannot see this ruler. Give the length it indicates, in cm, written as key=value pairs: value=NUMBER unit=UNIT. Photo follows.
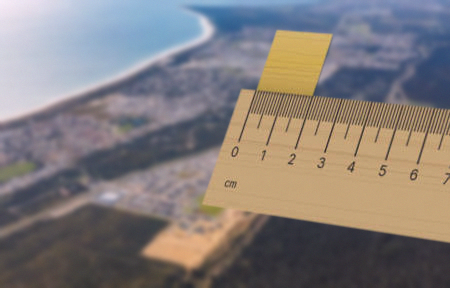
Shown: value=2 unit=cm
